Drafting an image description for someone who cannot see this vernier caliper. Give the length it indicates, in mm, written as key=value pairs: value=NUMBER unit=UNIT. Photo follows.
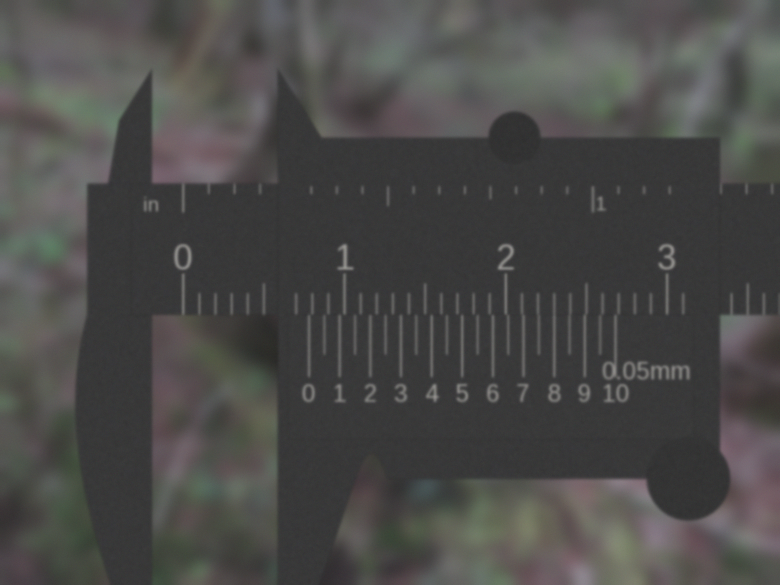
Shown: value=7.8 unit=mm
